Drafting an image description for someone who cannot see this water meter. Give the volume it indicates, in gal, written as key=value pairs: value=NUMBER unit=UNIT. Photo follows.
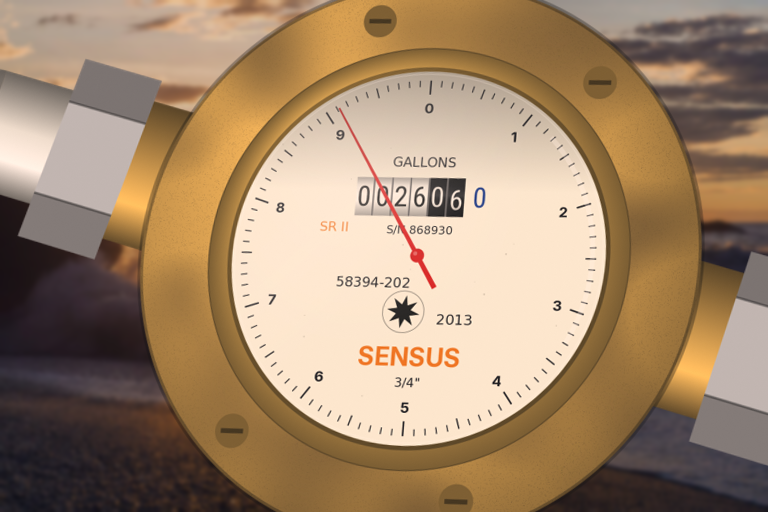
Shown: value=26059.1 unit=gal
